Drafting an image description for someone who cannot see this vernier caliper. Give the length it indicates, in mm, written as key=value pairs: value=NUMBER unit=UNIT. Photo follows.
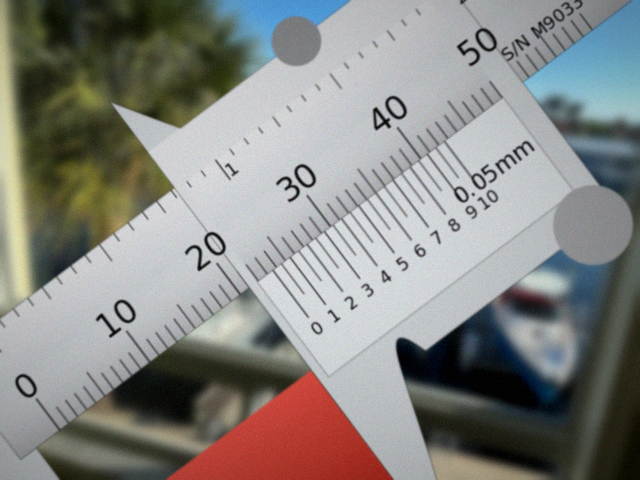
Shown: value=23.6 unit=mm
